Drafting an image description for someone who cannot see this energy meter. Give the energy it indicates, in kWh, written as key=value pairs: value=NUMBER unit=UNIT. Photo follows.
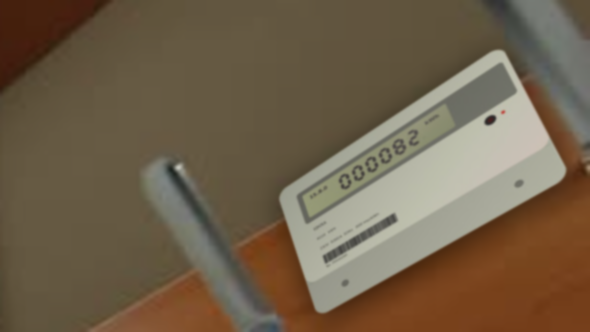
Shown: value=82 unit=kWh
